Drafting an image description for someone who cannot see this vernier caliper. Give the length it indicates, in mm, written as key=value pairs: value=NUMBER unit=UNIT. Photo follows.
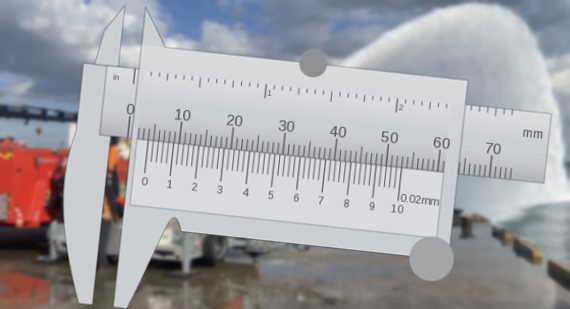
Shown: value=4.0 unit=mm
